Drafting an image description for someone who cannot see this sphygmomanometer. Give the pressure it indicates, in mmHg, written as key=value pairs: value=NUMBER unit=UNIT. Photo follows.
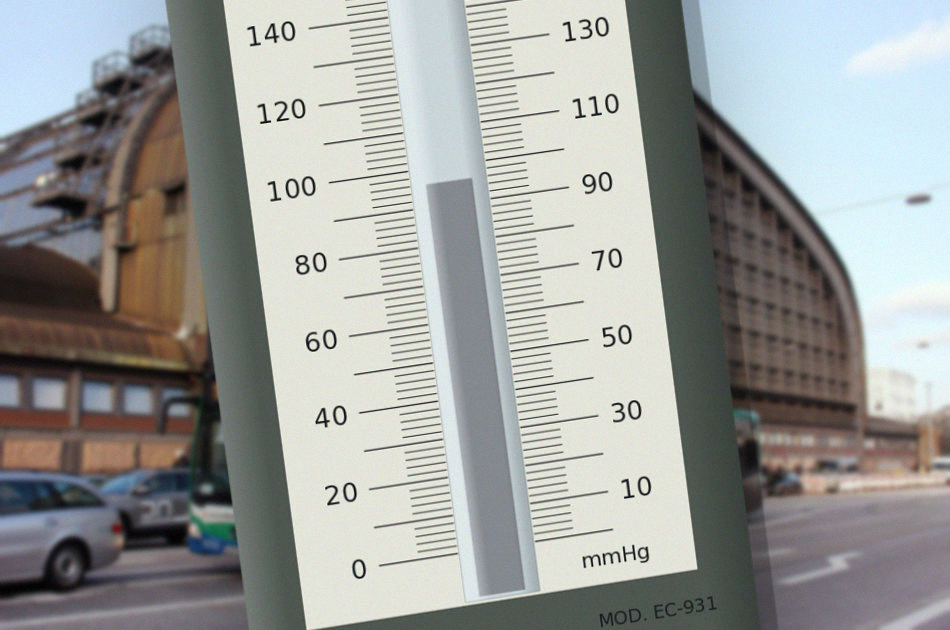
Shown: value=96 unit=mmHg
